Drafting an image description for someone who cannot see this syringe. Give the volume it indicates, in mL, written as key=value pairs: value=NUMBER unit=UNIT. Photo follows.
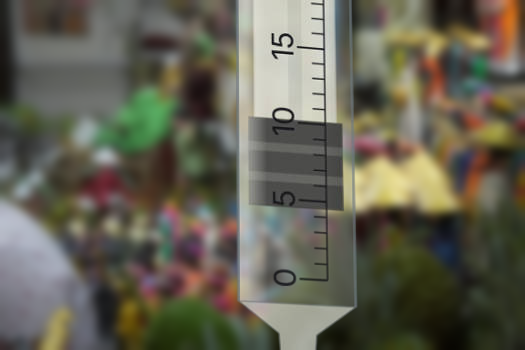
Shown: value=4.5 unit=mL
